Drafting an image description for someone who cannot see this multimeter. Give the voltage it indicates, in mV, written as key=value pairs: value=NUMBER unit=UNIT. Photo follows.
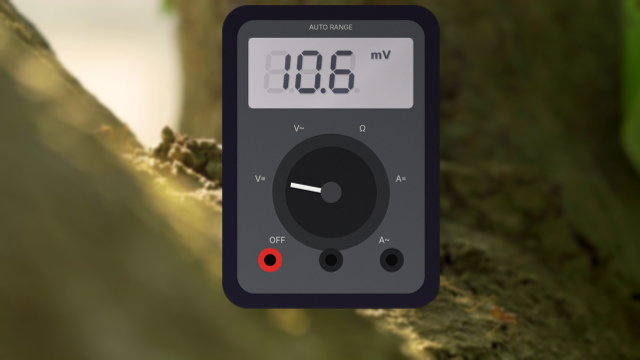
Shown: value=10.6 unit=mV
